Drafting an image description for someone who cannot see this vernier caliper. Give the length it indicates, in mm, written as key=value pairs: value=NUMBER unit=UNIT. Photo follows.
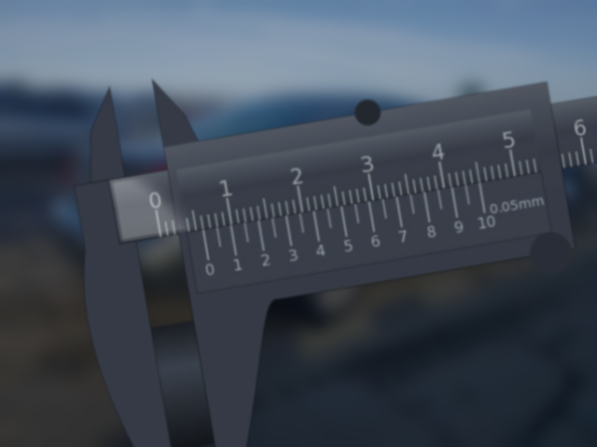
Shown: value=6.0 unit=mm
